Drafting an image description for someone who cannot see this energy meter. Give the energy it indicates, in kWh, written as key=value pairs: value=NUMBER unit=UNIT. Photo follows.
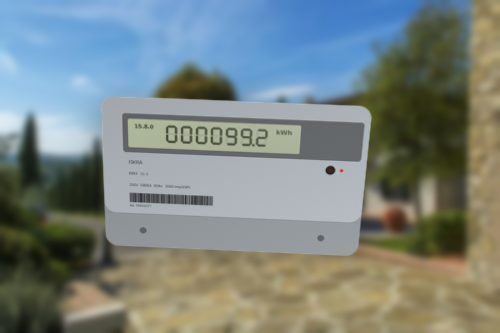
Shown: value=99.2 unit=kWh
